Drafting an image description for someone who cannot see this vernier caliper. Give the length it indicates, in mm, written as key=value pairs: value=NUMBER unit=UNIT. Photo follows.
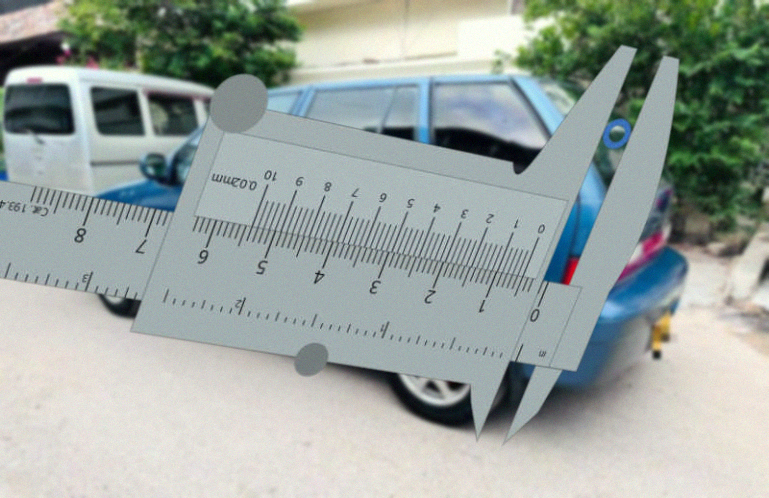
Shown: value=5.0 unit=mm
